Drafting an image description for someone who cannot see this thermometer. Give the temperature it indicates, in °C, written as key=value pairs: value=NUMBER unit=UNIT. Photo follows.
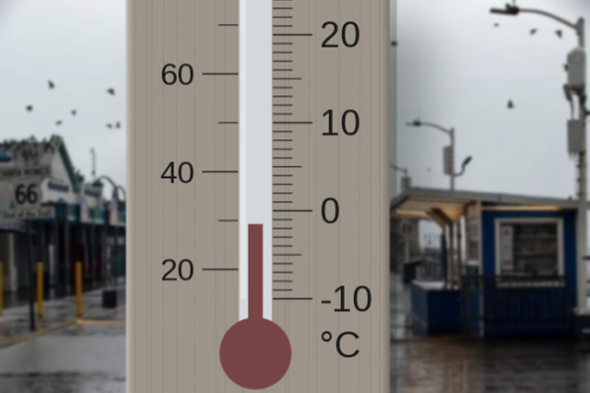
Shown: value=-1.5 unit=°C
